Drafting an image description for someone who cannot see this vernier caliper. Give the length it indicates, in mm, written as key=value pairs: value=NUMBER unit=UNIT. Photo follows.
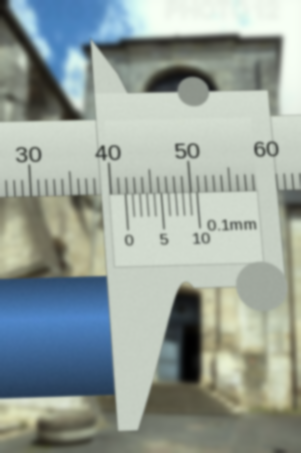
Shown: value=41.8 unit=mm
